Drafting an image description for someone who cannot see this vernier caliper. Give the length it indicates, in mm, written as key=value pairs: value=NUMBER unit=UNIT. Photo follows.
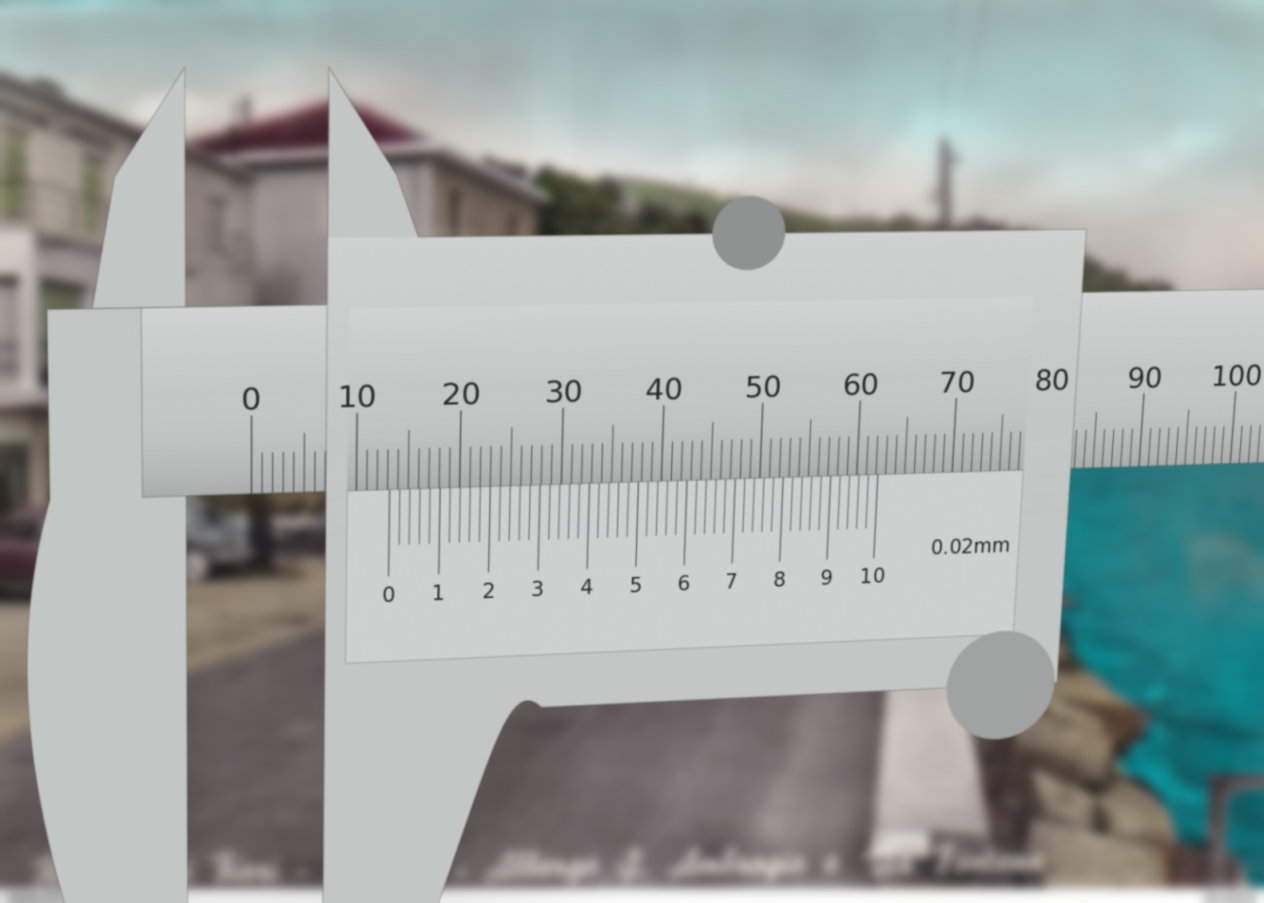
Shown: value=13.2 unit=mm
